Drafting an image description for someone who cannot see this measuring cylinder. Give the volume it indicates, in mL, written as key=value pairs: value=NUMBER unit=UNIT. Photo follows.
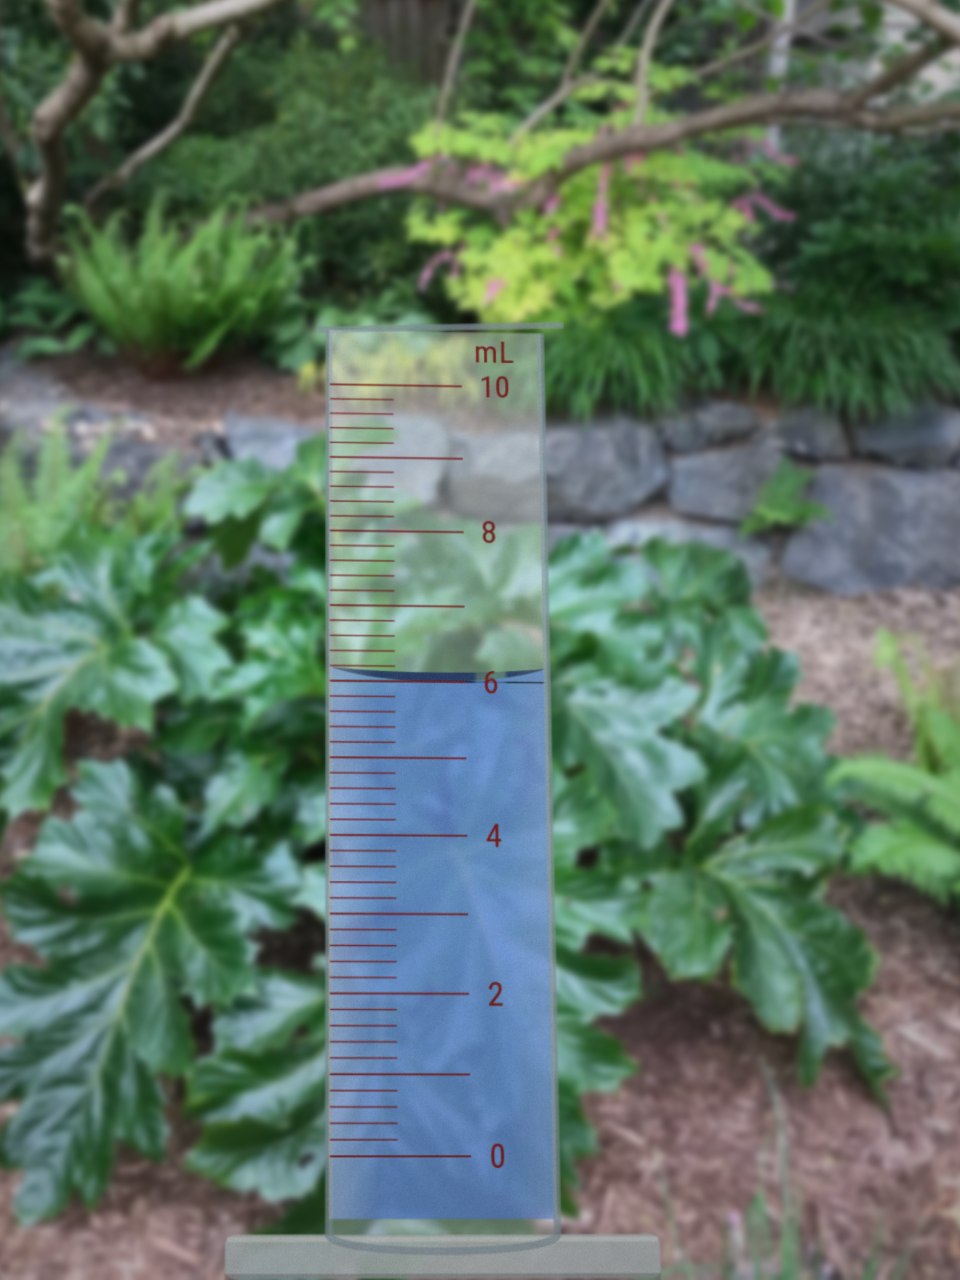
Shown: value=6 unit=mL
